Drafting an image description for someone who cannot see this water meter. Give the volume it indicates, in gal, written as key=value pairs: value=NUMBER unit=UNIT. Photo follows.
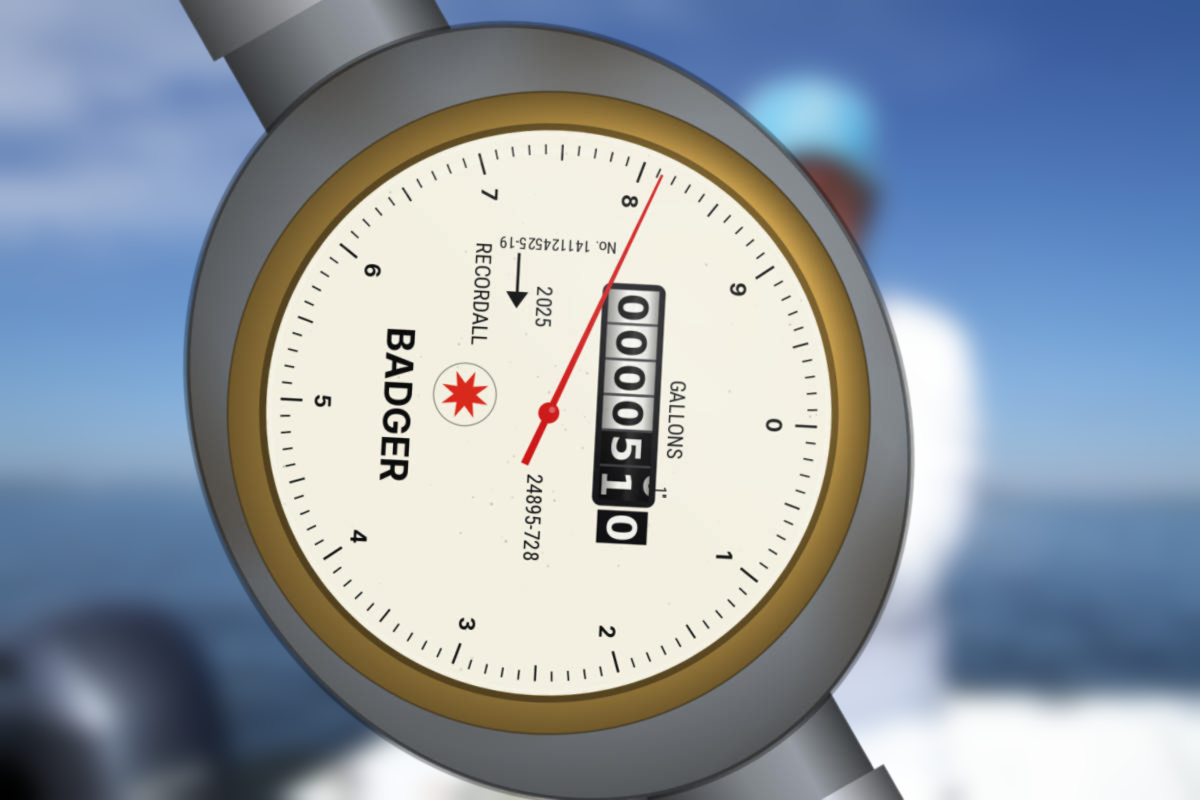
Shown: value=508.1 unit=gal
